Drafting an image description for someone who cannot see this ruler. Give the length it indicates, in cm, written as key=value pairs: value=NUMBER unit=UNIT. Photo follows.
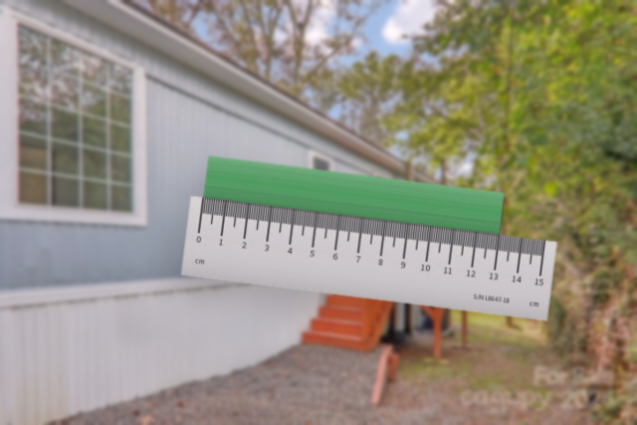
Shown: value=13 unit=cm
